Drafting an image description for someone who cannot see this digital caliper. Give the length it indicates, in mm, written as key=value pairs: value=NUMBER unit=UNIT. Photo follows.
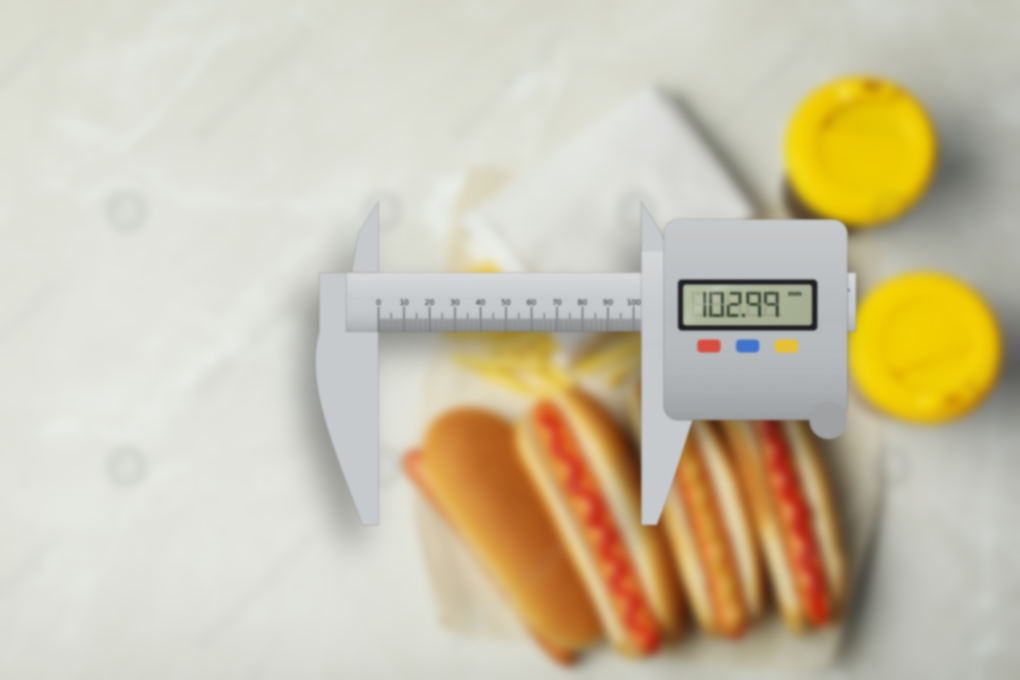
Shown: value=102.99 unit=mm
